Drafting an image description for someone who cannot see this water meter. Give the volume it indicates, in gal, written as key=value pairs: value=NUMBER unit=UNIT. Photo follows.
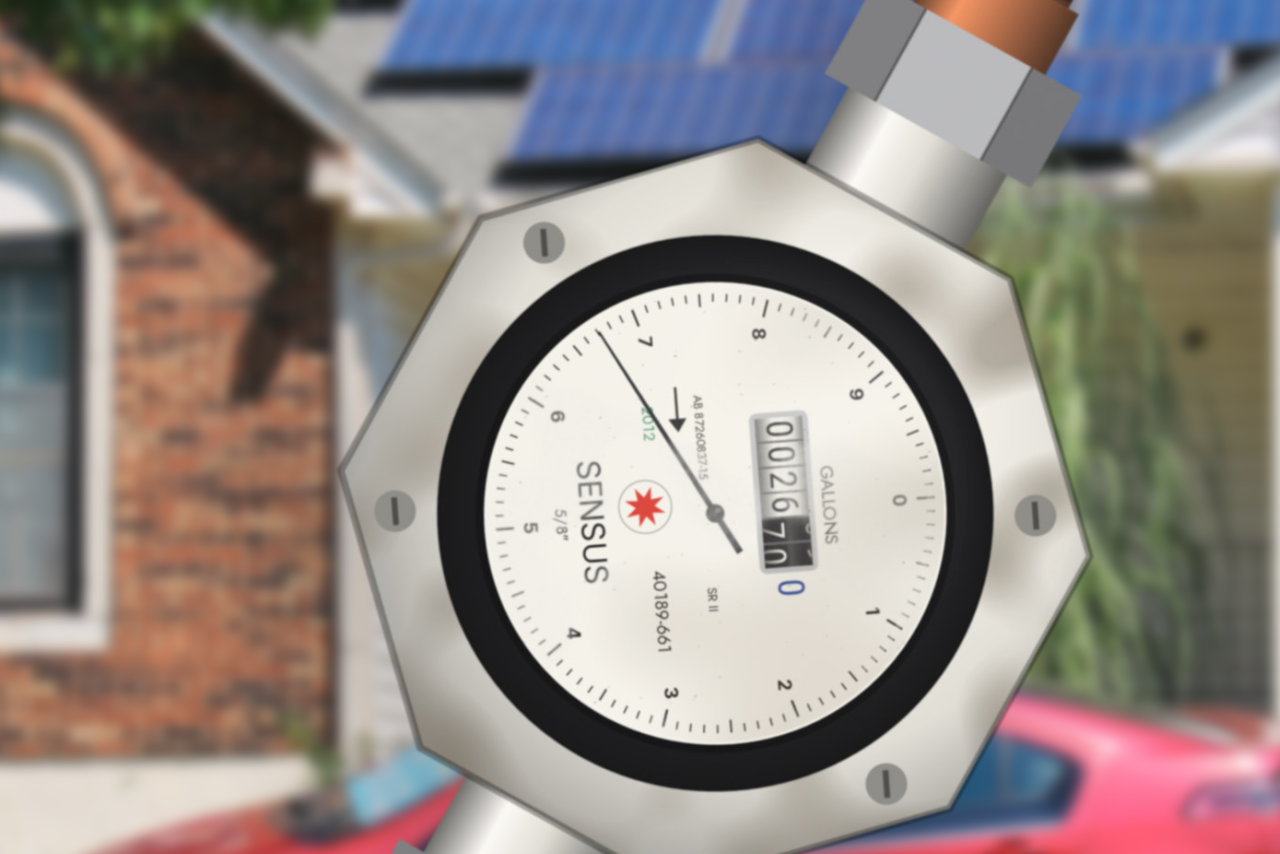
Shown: value=26696.7 unit=gal
